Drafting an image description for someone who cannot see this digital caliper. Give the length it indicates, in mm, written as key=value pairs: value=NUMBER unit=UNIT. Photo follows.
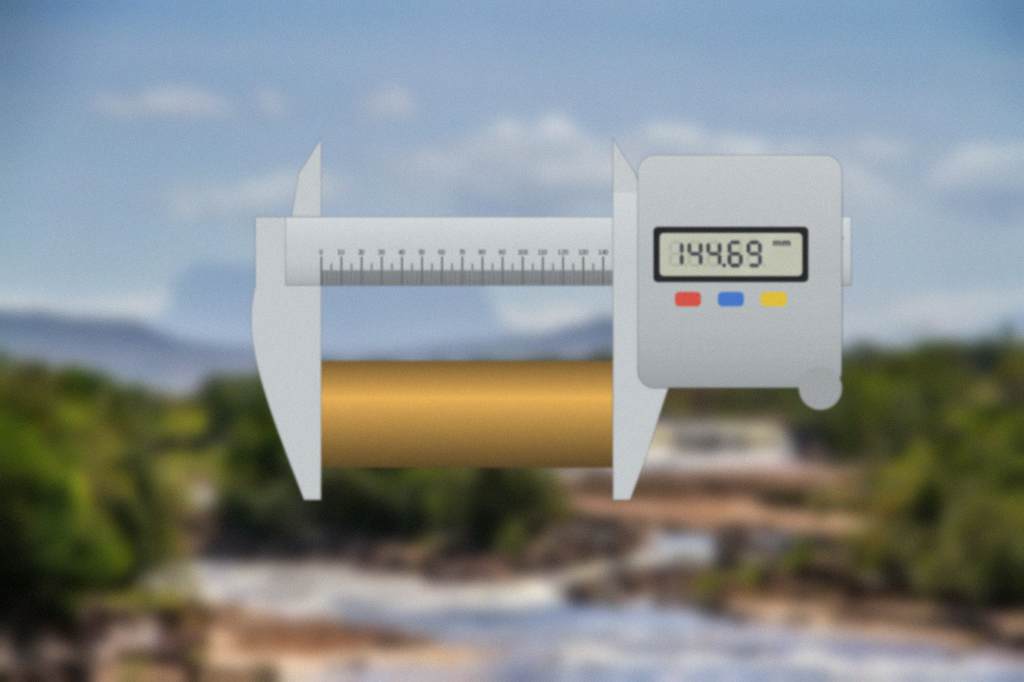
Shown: value=144.69 unit=mm
